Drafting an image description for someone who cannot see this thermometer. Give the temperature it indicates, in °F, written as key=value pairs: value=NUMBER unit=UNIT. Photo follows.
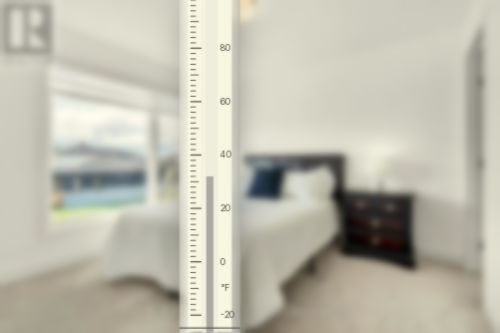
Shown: value=32 unit=°F
